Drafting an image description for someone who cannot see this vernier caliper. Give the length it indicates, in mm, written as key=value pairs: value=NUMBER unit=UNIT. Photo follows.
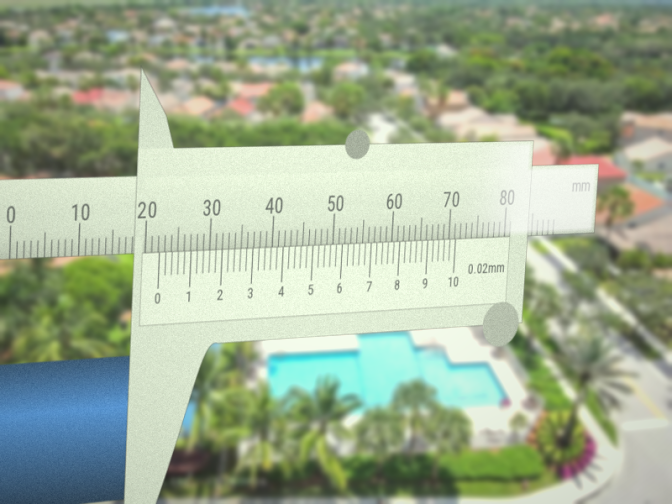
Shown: value=22.2 unit=mm
